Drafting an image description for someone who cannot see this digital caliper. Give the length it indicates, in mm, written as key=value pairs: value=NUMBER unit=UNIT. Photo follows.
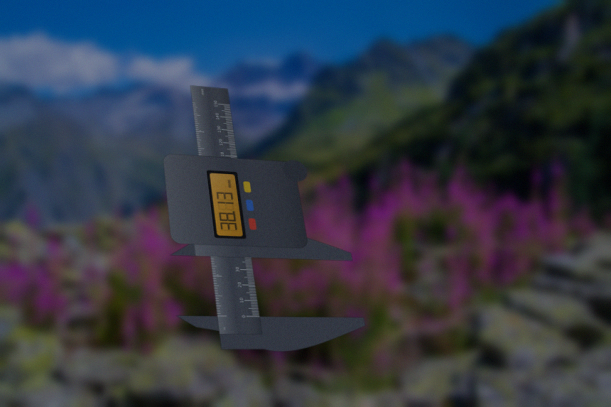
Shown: value=38.13 unit=mm
